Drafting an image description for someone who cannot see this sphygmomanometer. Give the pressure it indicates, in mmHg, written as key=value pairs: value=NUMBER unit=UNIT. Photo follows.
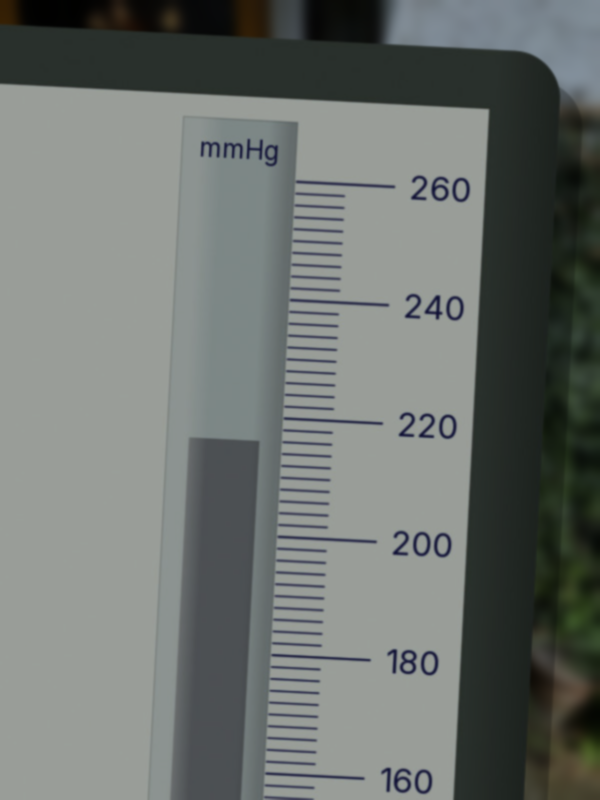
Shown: value=216 unit=mmHg
